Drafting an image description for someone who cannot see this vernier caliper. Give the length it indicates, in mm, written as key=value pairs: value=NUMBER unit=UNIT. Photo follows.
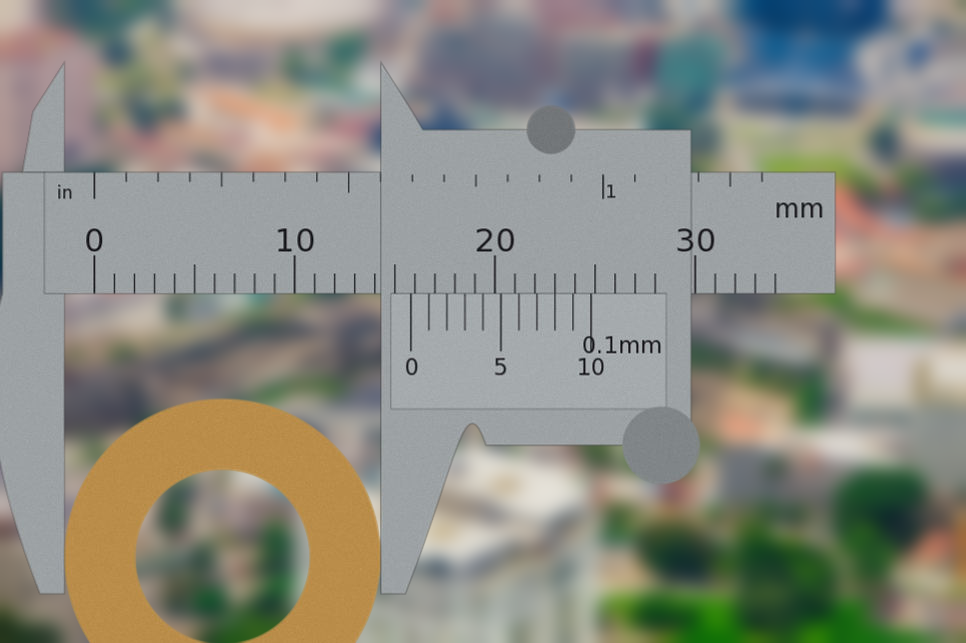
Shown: value=15.8 unit=mm
